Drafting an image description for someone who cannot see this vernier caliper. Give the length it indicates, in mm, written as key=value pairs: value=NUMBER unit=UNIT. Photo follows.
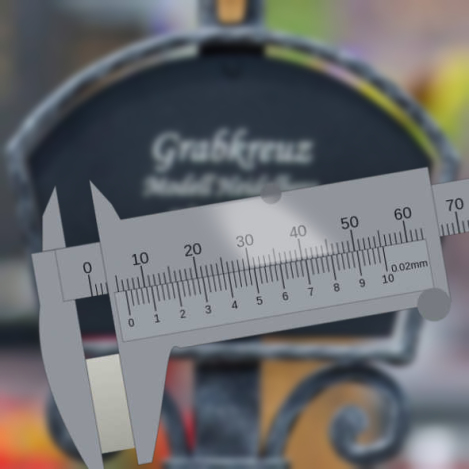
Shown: value=6.4 unit=mm
